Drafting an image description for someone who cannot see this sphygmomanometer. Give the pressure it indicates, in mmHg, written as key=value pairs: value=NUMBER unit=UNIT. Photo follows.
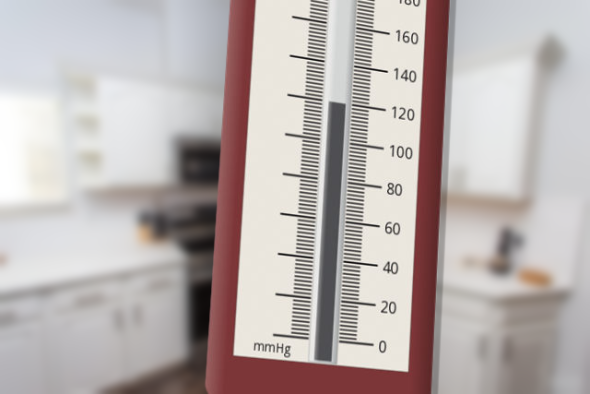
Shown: value=120 unit=mmHg
